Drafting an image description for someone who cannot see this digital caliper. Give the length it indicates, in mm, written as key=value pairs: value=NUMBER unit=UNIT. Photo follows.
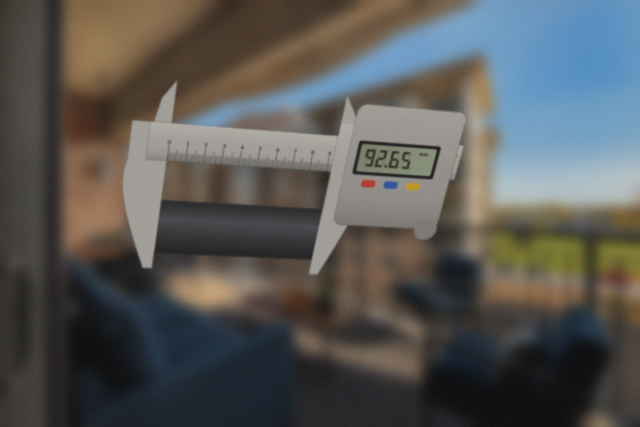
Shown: value=92.65 unit=mm
